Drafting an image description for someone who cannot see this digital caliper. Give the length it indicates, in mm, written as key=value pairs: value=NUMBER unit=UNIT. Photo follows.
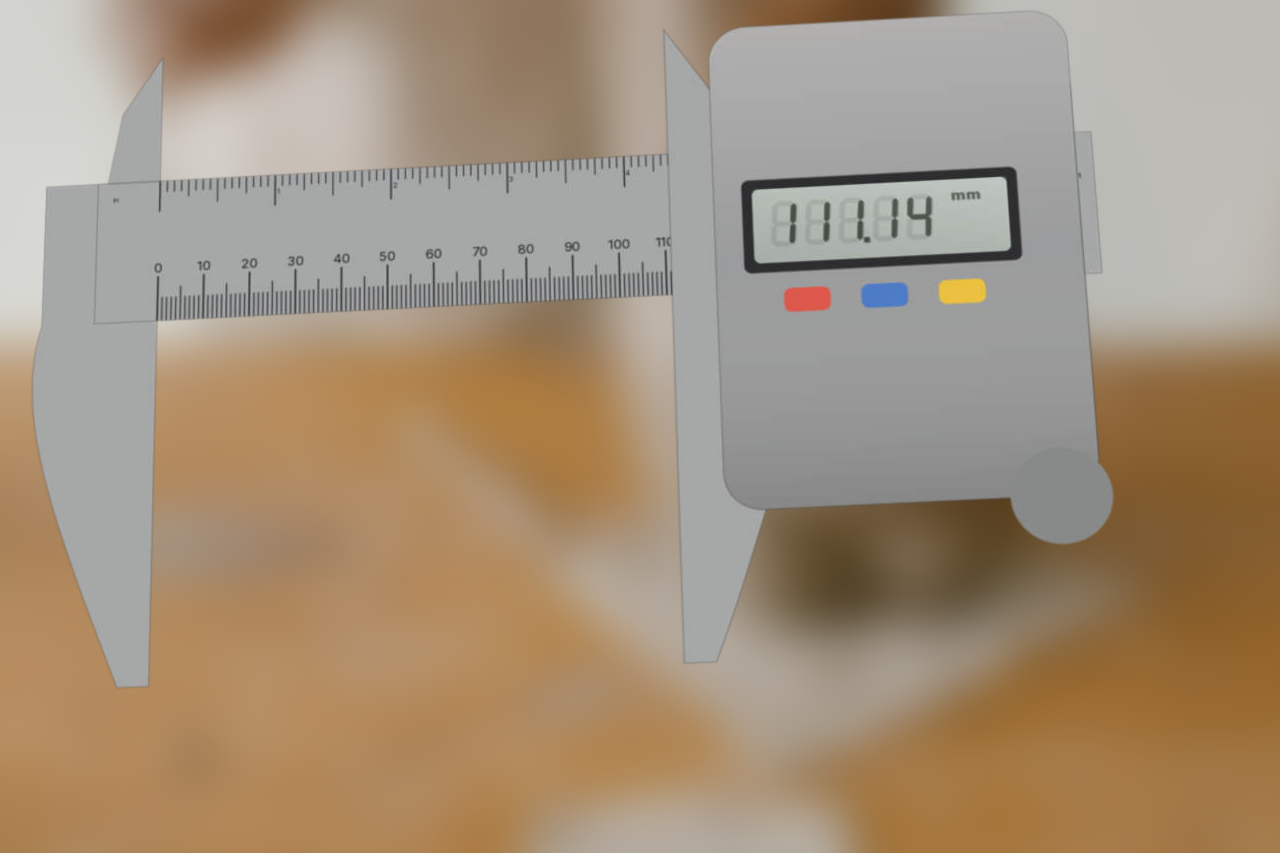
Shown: value=111.14 unit=mm
